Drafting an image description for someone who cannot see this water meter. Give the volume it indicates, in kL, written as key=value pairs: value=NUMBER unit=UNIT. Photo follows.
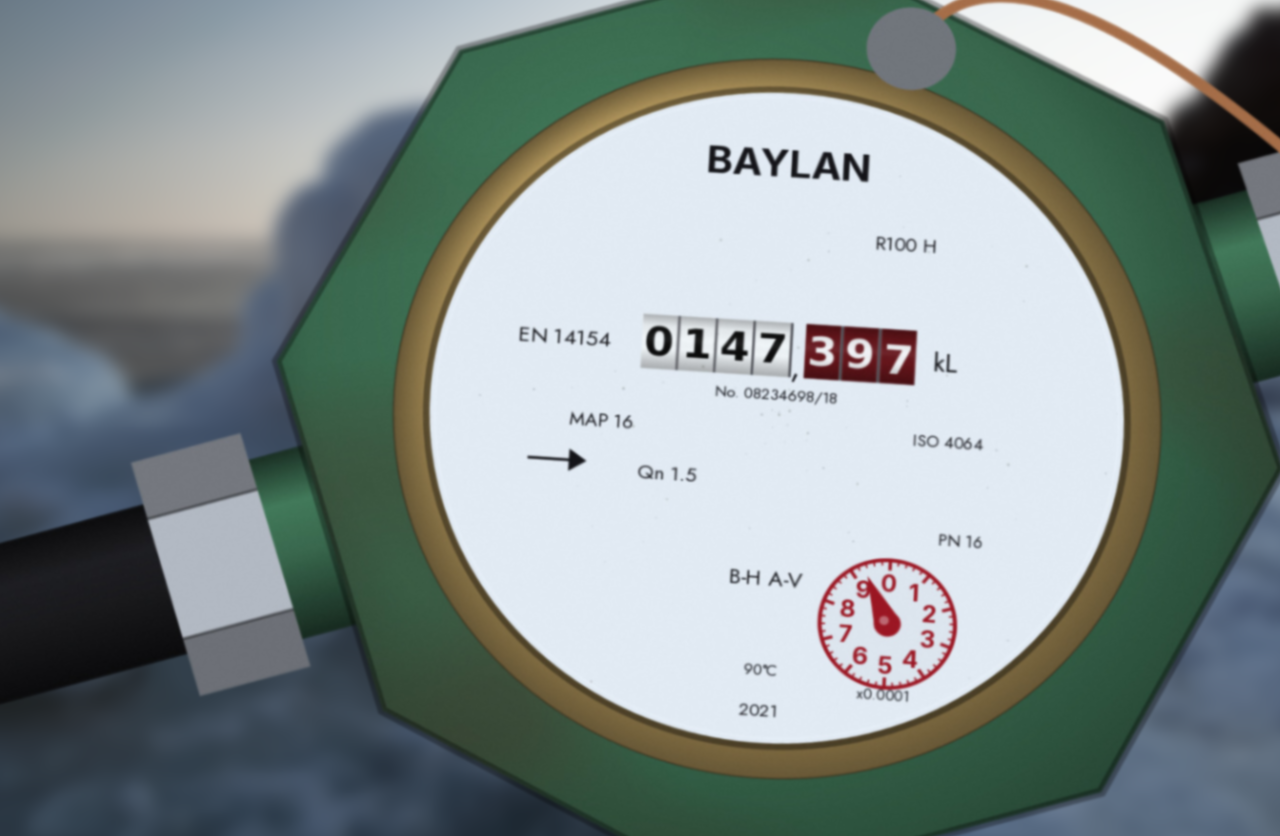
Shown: value=147.3969 unit=kL
